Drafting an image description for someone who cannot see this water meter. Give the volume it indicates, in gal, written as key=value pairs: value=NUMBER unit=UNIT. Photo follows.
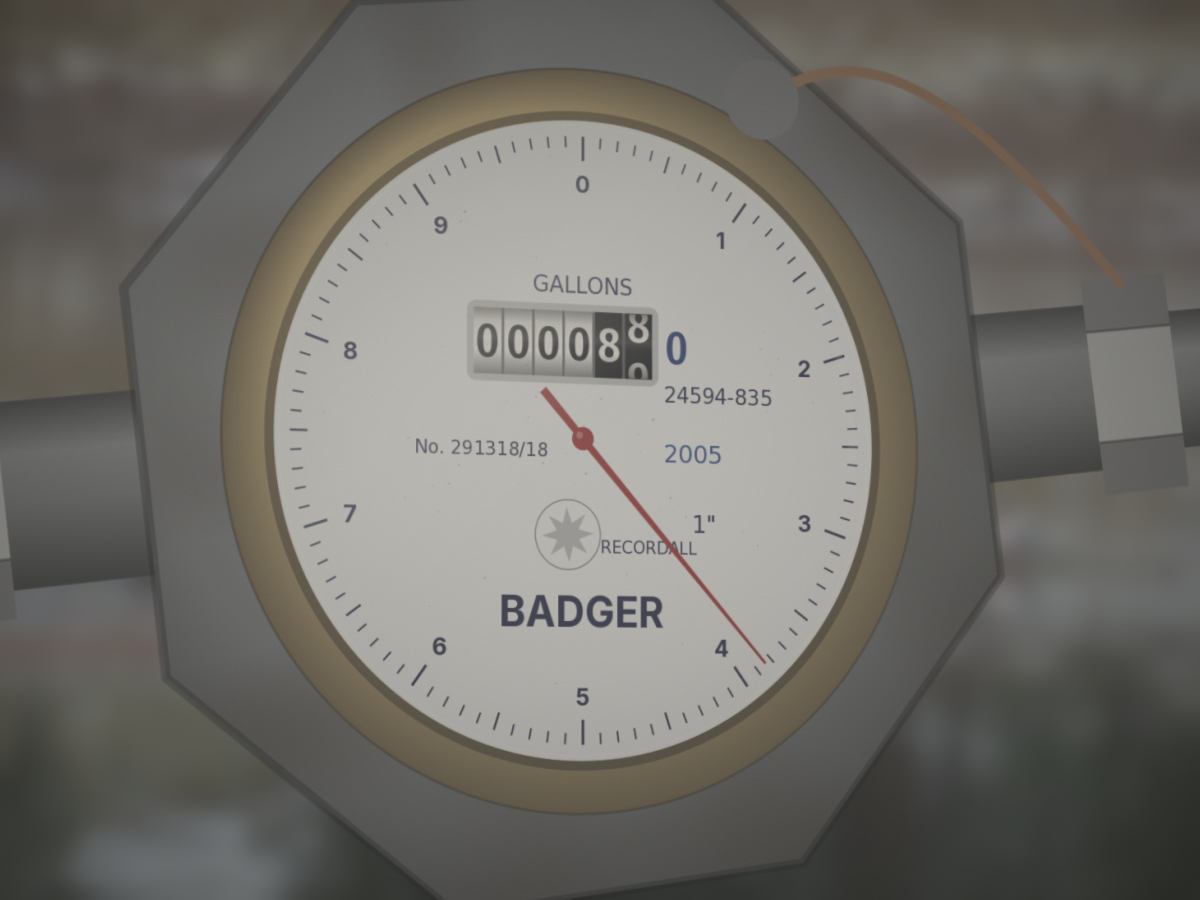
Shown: value=883.8 unit=gal
